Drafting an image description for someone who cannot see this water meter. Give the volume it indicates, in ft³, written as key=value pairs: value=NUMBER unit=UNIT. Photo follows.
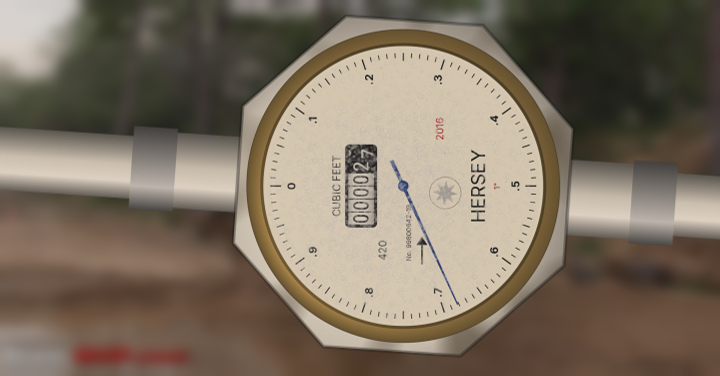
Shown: value=26.68 unit=ft³
